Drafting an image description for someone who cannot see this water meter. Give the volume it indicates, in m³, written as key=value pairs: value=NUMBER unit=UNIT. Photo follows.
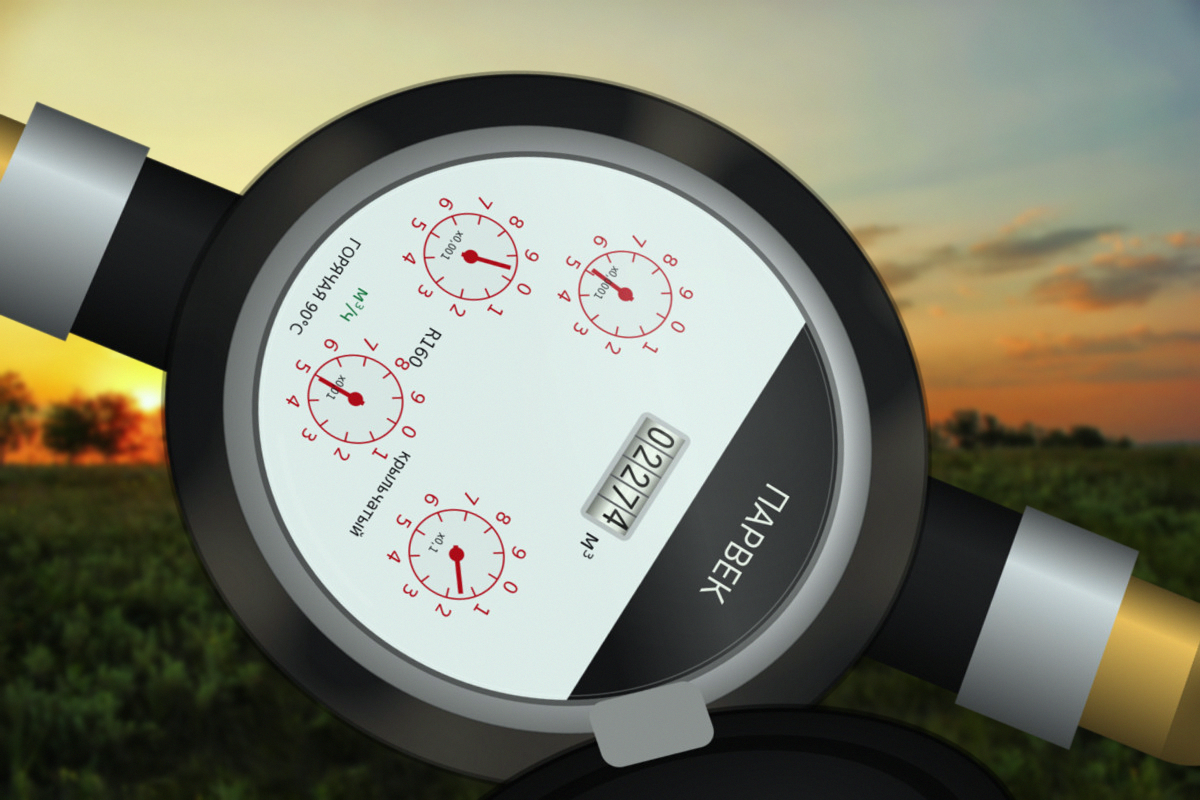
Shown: value=2274.1495 unit=m³
